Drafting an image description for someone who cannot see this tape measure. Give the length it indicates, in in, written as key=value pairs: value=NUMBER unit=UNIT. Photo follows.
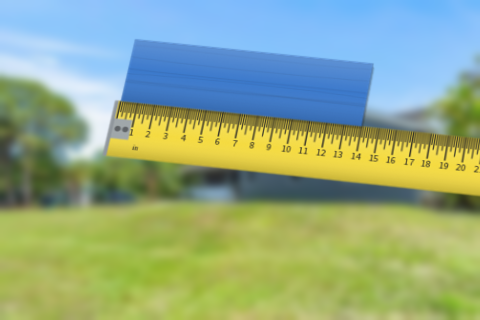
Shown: value=14 unit=in
